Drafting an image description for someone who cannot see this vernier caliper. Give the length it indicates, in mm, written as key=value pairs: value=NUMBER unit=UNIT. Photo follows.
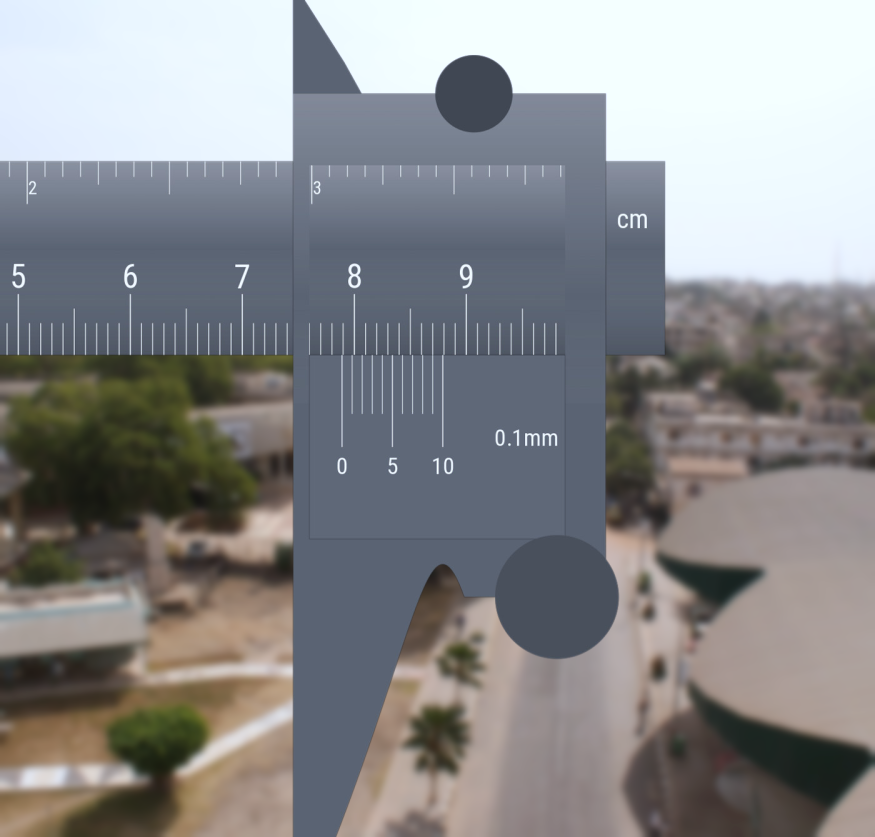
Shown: value=78.9 unit=mm
